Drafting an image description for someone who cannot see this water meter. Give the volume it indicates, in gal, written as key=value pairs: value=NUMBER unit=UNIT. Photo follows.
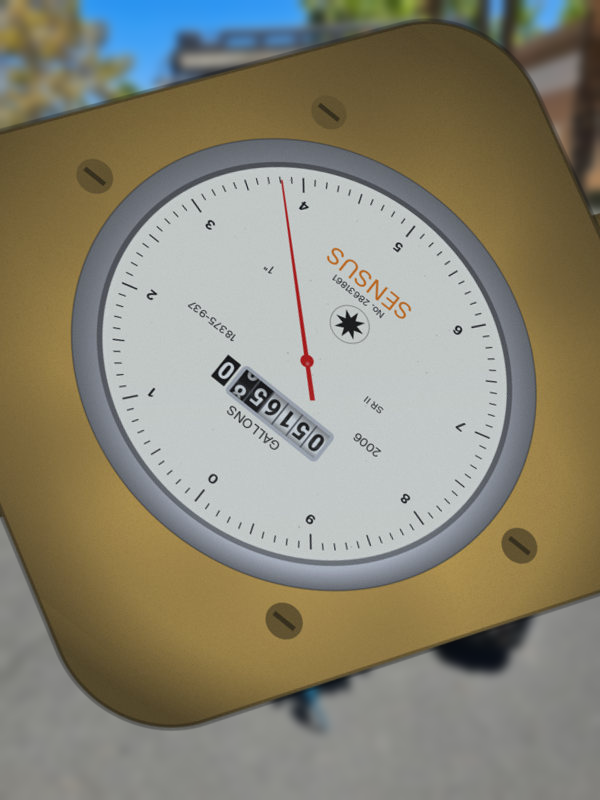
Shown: value=516583.8 unit=gal
